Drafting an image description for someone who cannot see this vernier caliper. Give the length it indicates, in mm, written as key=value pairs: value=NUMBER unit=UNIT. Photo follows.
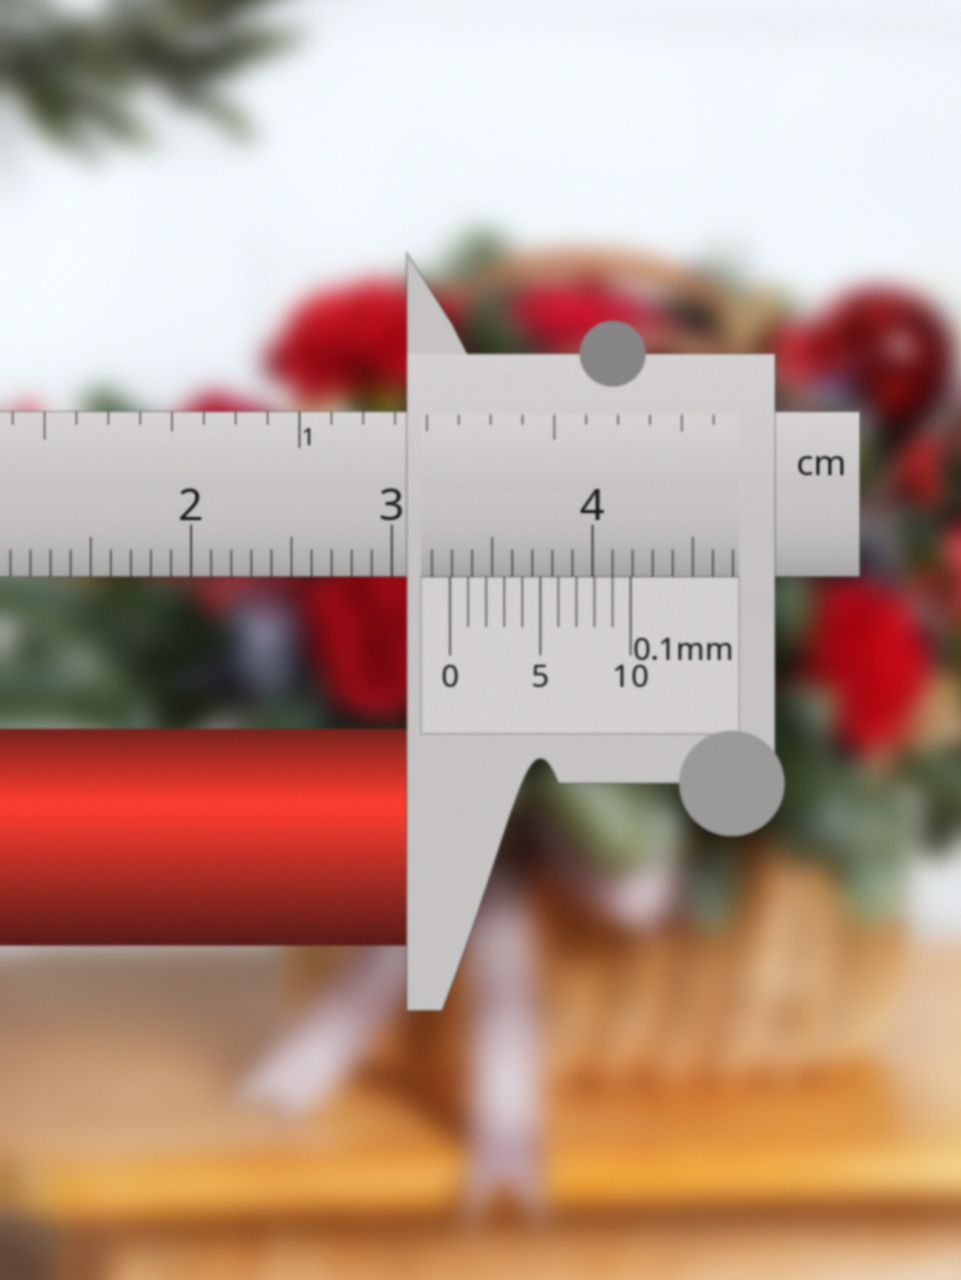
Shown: value=32.9 unit=mm
